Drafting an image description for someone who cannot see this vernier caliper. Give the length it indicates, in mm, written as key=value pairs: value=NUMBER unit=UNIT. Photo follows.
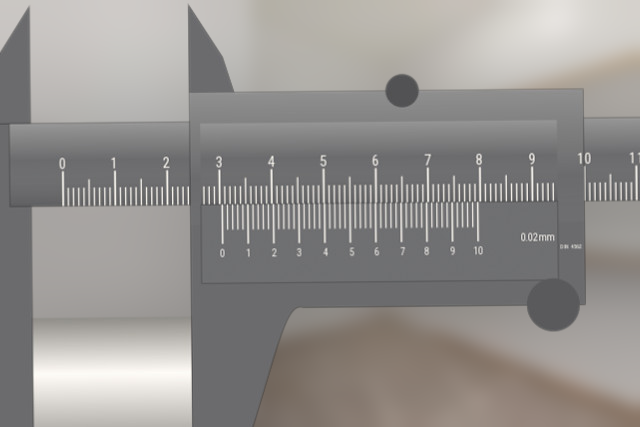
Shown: value=30.5 unit=mm
